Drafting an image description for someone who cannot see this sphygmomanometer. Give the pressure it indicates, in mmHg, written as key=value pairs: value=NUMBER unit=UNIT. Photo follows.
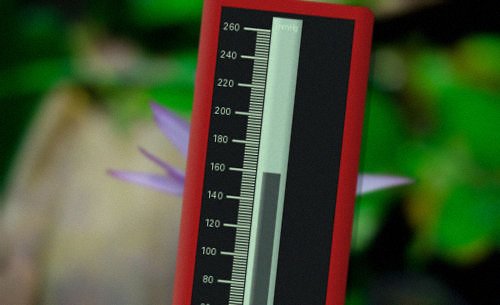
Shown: value=160 unit=mmHg
